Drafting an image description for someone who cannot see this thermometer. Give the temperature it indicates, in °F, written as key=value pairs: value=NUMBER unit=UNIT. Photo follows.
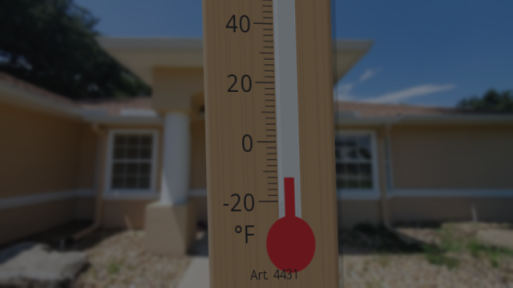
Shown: value=-12 unit=°F
